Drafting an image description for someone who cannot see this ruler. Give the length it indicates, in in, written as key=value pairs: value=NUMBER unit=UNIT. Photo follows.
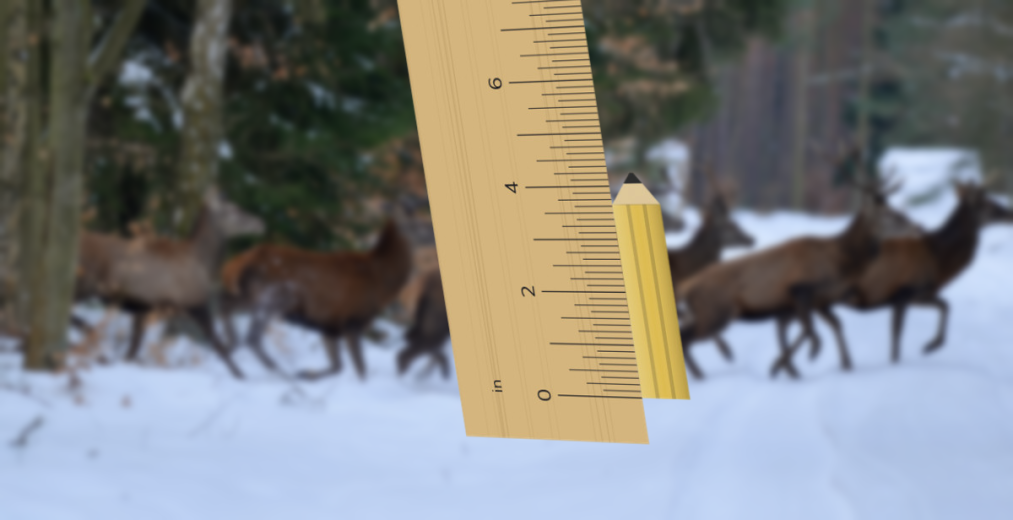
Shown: value=4.25 unit=in
